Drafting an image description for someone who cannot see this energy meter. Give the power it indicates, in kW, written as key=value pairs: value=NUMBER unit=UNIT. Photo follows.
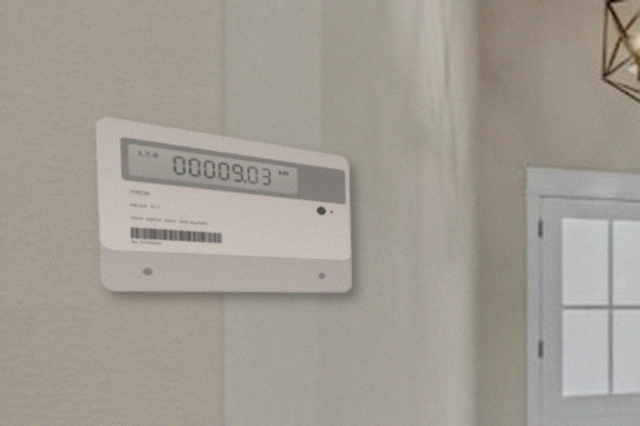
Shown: value=9.03 unit=kW
